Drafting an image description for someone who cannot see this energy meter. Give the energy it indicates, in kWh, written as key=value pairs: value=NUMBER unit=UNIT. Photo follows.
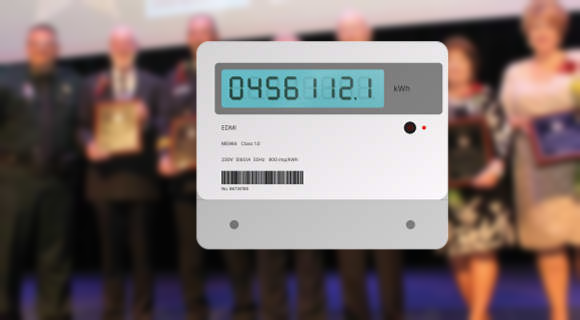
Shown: value=456112.1 unit=kWh
